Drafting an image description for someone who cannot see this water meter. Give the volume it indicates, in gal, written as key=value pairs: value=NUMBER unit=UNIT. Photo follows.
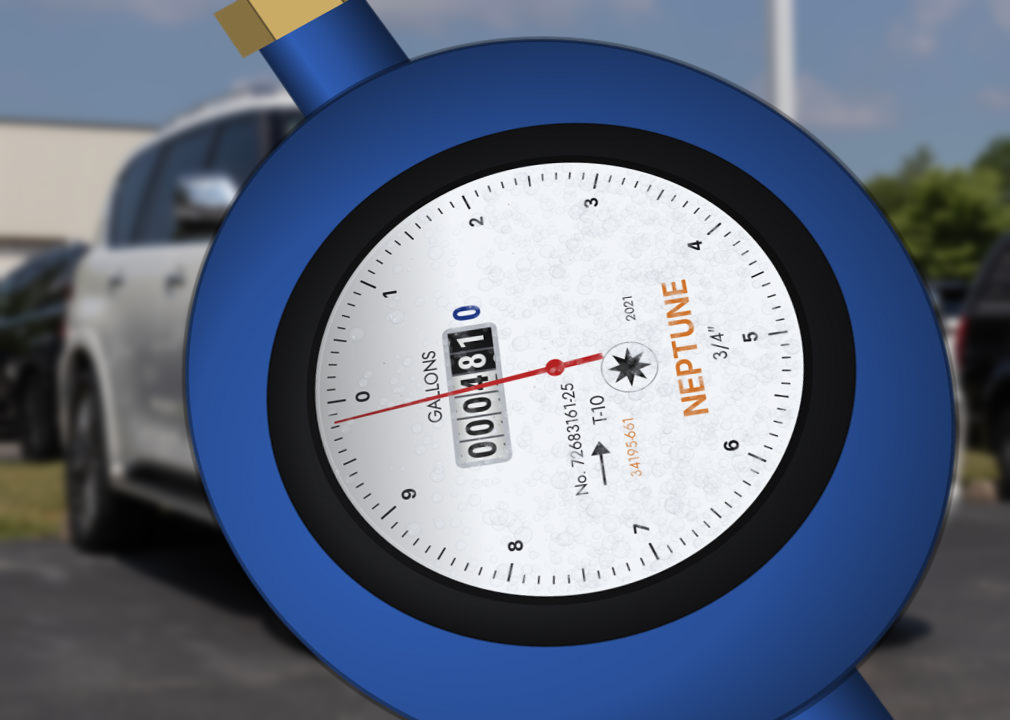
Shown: value=4809.8 unit=gal
